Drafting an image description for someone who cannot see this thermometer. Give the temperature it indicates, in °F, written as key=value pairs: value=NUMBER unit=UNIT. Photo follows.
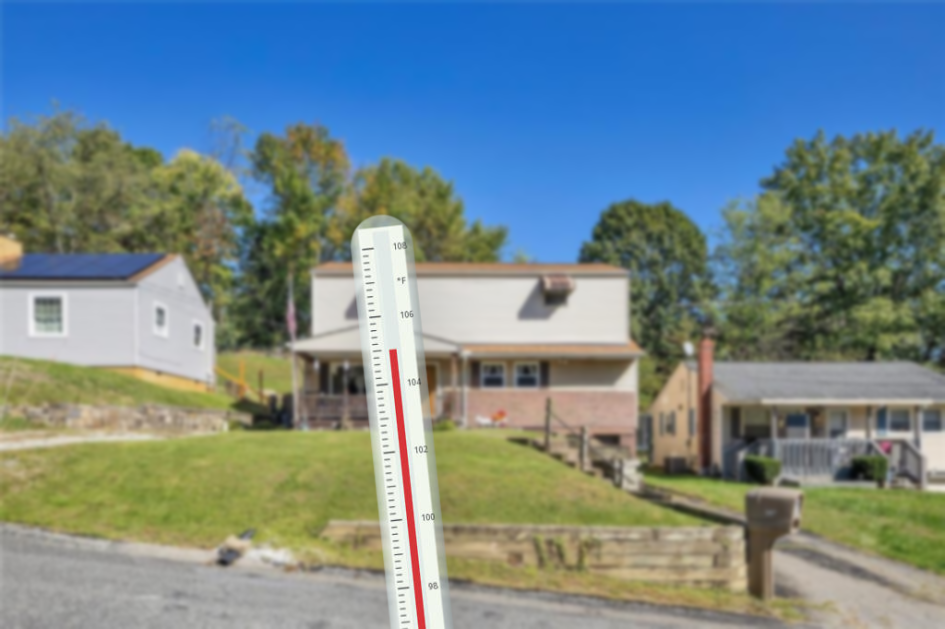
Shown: value=105 unit=°F
